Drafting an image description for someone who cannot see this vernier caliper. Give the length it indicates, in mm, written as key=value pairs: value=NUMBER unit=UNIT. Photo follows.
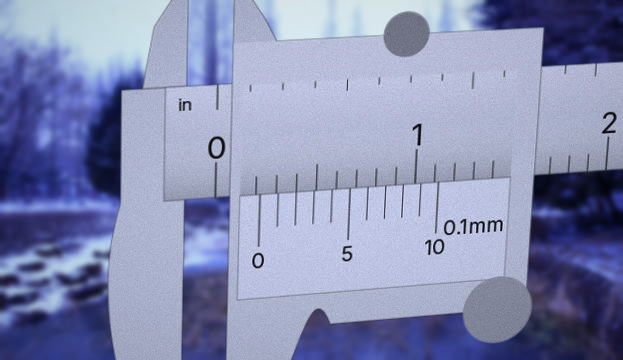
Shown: value=2.2 unit=mm
